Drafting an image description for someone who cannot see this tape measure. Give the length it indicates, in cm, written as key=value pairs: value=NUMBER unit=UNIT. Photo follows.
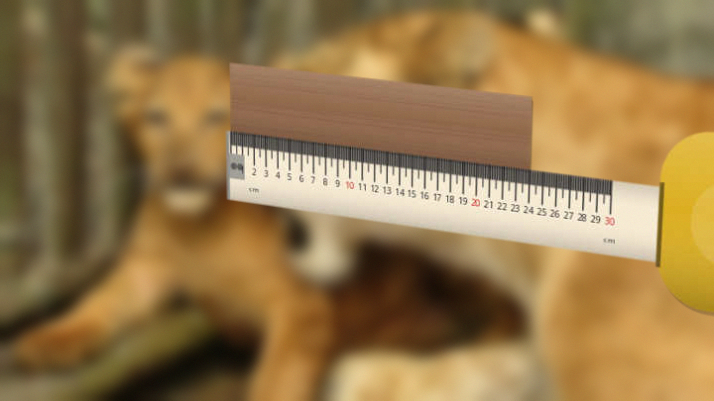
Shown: value=24 unit=cm
